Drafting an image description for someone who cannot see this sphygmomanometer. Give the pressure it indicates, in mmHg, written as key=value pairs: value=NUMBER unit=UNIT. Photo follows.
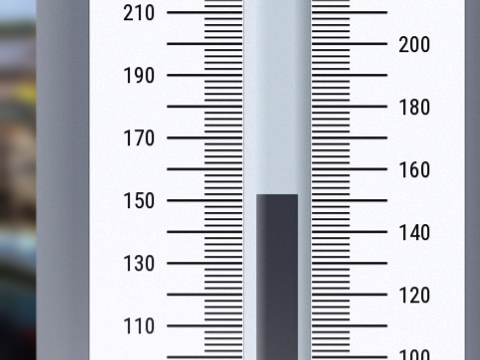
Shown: value=152 unit=mmHg
